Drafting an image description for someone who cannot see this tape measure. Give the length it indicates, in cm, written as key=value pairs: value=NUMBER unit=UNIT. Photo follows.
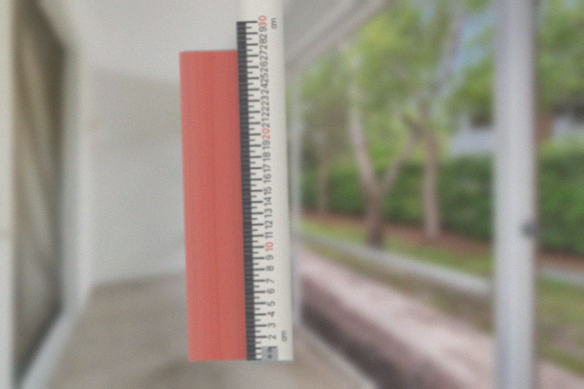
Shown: value=27.5 unit=cm
